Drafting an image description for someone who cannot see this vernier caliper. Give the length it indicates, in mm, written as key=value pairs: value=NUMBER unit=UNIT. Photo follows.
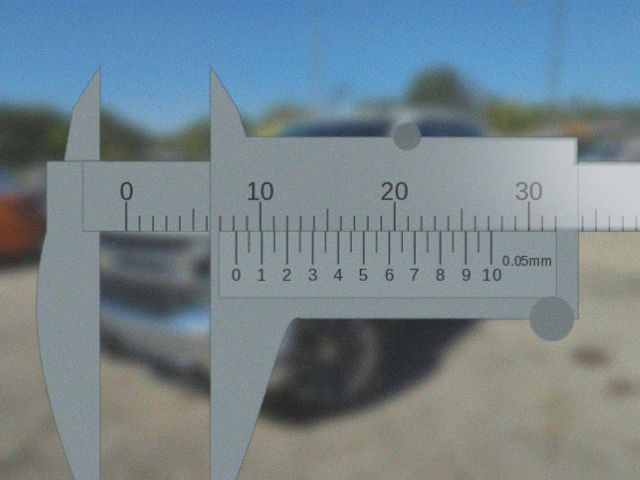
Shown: value=8.2 unit=mm
